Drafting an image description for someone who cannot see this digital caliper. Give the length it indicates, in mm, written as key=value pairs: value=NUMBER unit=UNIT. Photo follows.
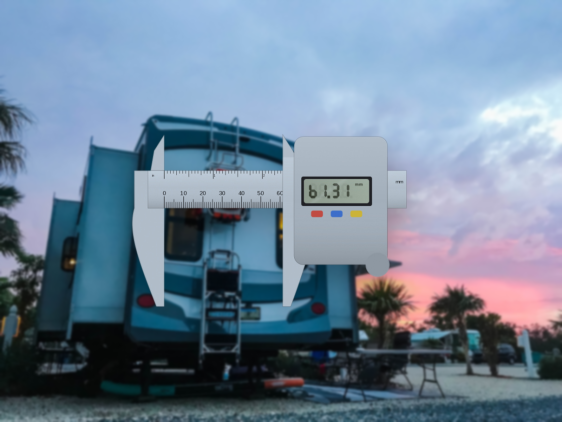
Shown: value=61.31 unit=mm
